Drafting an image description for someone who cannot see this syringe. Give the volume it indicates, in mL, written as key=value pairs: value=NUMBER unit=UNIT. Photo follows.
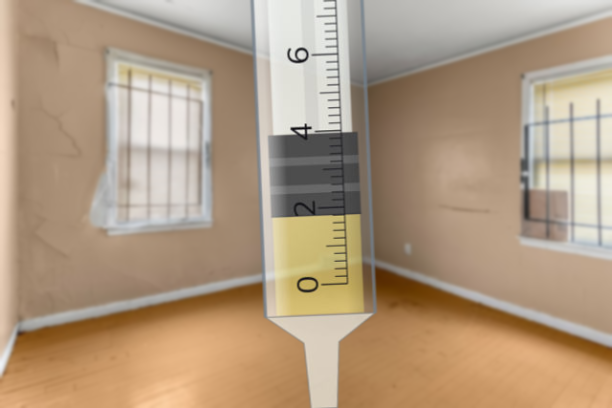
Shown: value=1.8 unit=mL
